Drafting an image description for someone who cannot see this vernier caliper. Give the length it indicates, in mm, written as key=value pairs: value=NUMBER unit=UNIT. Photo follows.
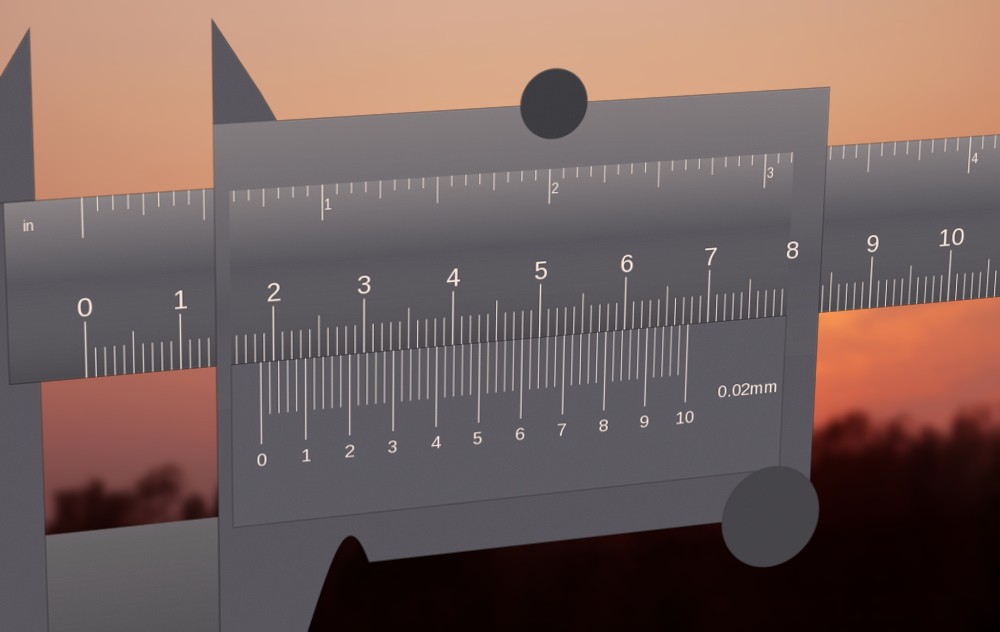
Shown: value=18.6 unit=mm
